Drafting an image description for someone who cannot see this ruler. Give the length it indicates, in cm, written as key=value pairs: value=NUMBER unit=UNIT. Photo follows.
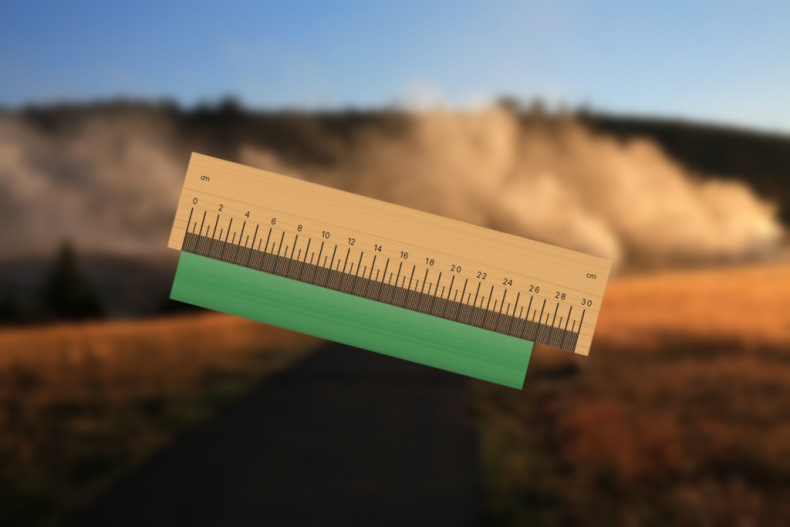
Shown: value=27 unit=cm
